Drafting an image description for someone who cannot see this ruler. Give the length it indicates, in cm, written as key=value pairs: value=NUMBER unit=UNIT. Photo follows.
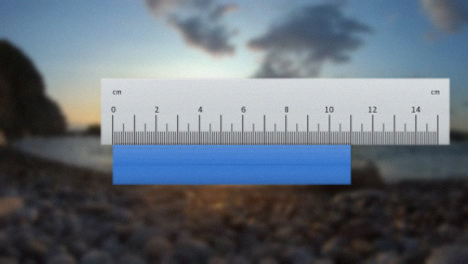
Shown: value=11 unit=cm
